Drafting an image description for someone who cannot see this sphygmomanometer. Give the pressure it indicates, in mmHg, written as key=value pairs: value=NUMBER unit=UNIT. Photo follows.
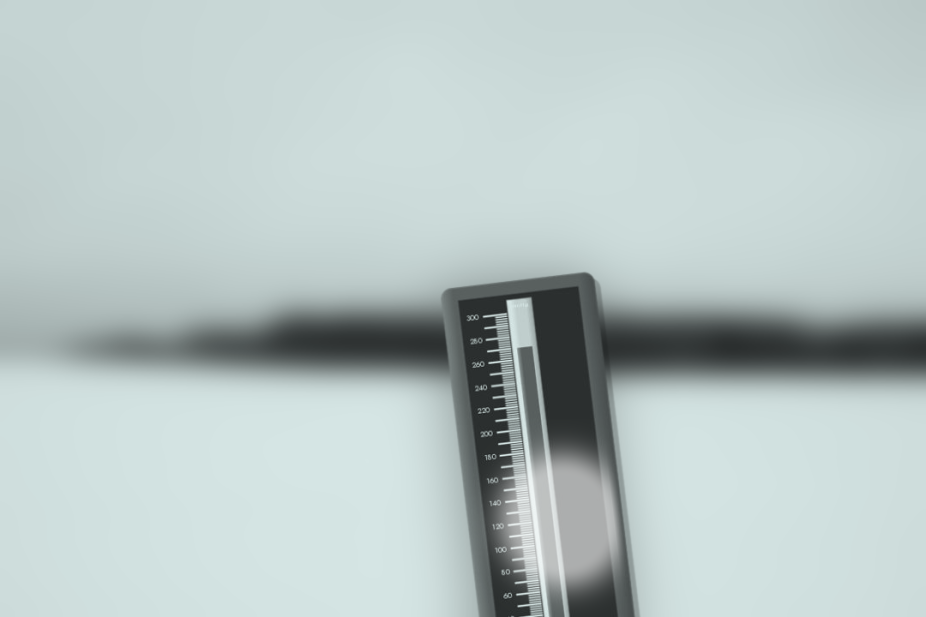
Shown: value=270 unit=mmHg
